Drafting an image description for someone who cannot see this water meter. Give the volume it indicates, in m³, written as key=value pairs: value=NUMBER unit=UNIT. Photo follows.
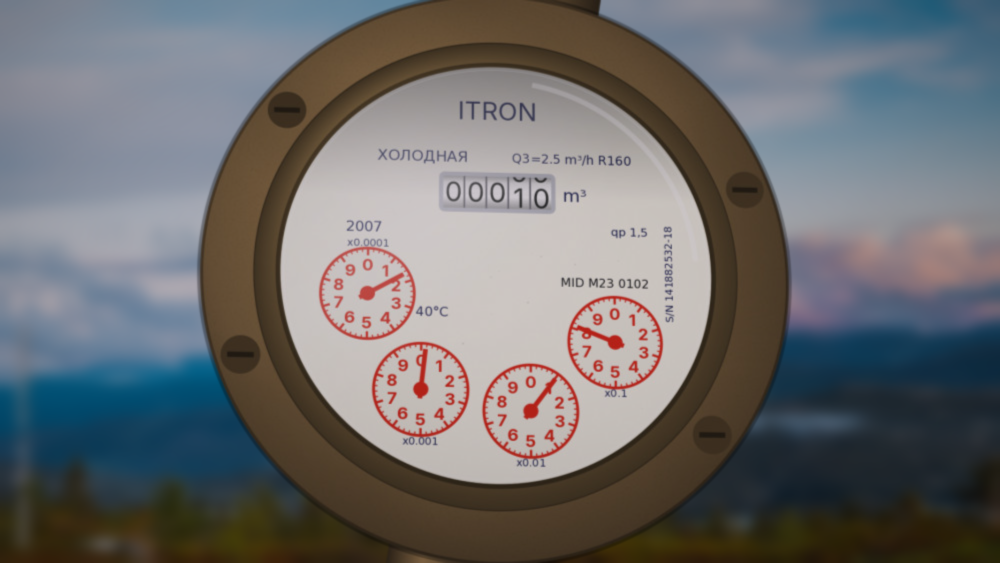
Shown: value=9.8101 unit=m³
